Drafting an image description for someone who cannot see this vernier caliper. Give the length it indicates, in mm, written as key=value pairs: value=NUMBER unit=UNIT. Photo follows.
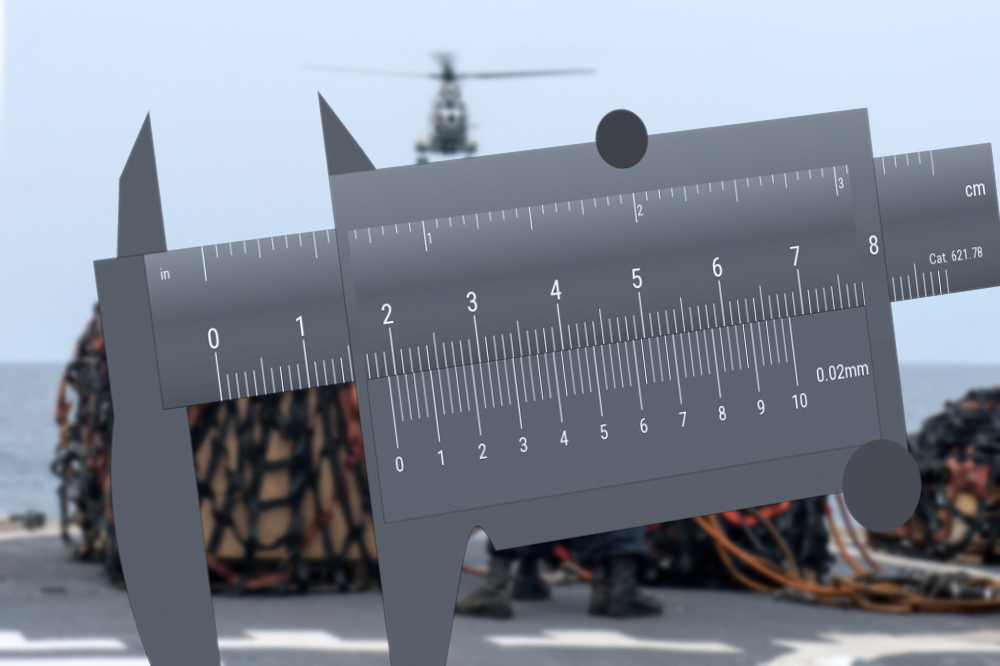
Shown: value=19.2 unit=mm
